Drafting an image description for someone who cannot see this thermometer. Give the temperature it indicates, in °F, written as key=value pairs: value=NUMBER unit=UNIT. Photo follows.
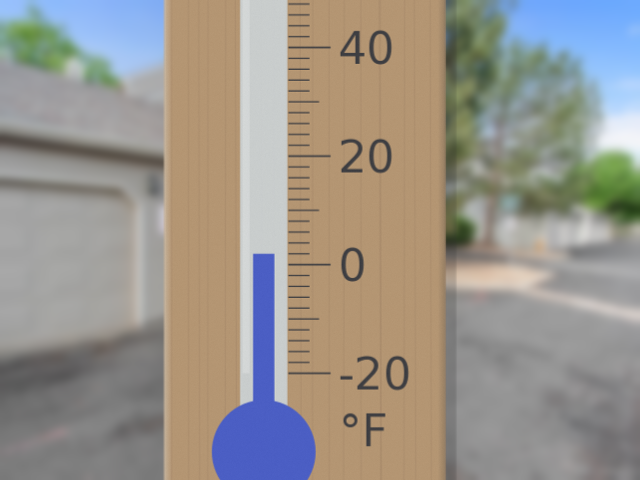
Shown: value=2 unit=°F
